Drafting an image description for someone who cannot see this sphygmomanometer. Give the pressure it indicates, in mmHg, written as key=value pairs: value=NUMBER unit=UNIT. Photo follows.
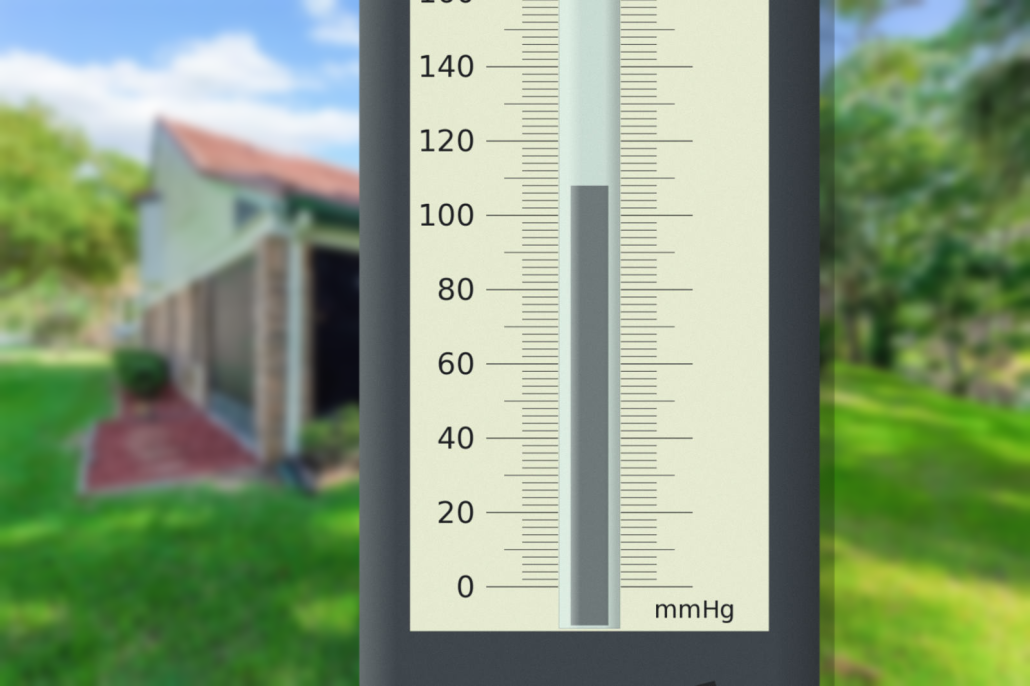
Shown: value=108 unit=mmHg
